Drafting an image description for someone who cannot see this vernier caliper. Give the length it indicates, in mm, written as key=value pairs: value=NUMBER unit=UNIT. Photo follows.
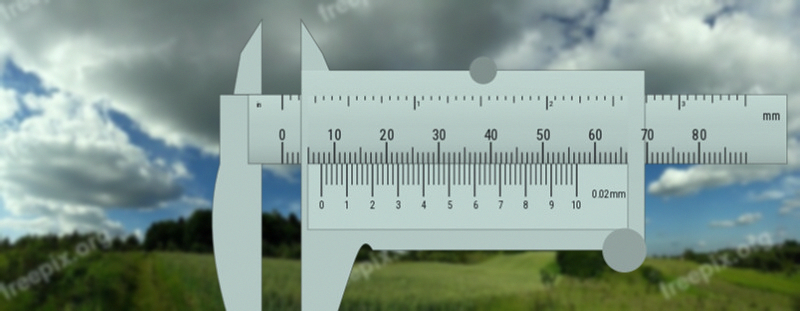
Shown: value=7.5 unit=mm
